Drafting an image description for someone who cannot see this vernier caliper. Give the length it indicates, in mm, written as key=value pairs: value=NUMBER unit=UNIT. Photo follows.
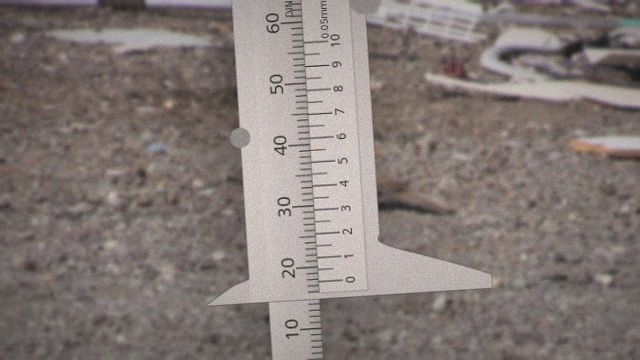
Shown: value=17.6 unit=mm
